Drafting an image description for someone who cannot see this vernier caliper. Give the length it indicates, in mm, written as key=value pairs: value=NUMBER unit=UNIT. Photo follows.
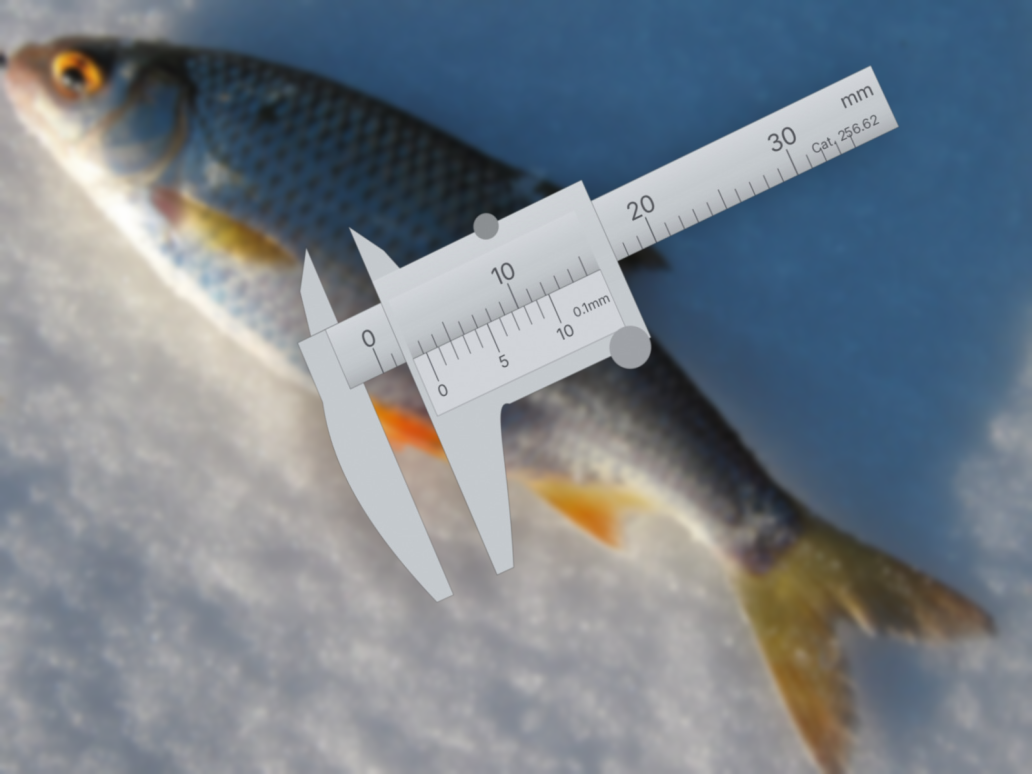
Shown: value=3.2 unit=mm
